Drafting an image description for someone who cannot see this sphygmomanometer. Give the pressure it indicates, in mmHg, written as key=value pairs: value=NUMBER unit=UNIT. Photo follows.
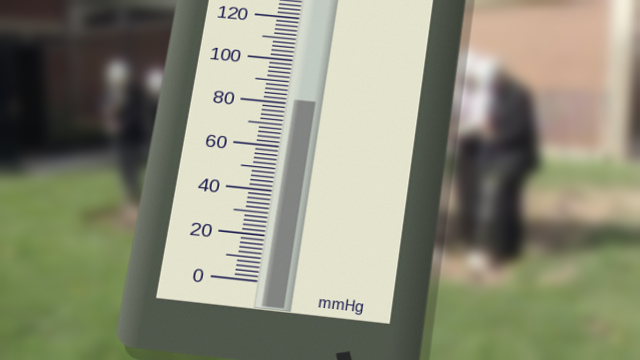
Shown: value=82 unit=mmHg
